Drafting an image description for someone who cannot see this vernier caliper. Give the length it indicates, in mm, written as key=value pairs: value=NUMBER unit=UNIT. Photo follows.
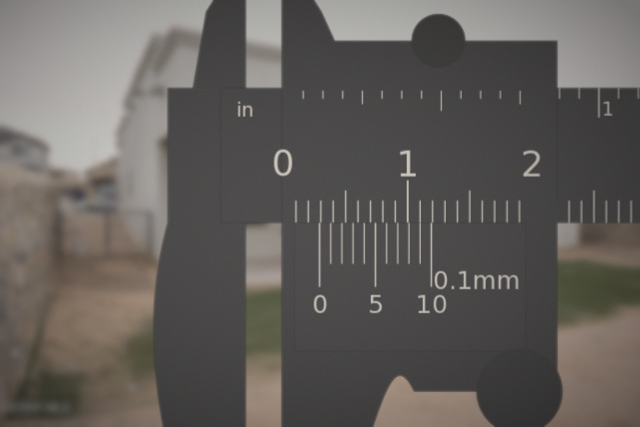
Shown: value=2.9 unit=mm
